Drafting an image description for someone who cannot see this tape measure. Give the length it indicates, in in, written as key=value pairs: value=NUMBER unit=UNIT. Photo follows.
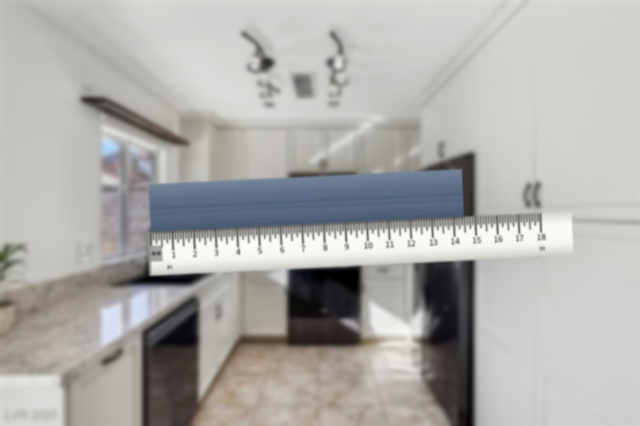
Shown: value=14.5 unit=in
